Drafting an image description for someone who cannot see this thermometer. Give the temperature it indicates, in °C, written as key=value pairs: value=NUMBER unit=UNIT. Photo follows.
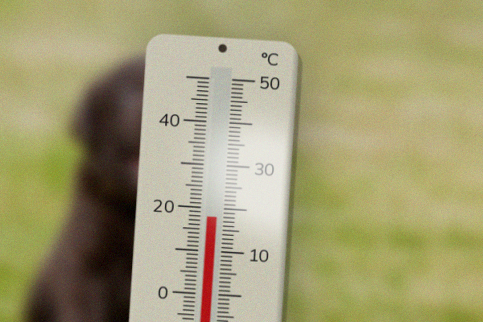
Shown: value=18 unit=°C
